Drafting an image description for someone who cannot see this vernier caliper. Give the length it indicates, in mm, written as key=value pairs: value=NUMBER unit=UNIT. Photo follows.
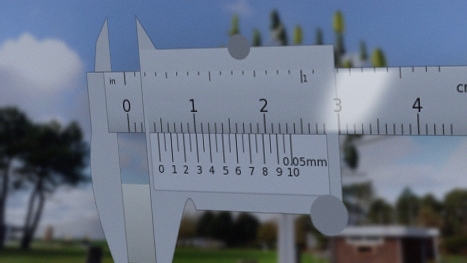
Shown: value=4.4 unit=mm
